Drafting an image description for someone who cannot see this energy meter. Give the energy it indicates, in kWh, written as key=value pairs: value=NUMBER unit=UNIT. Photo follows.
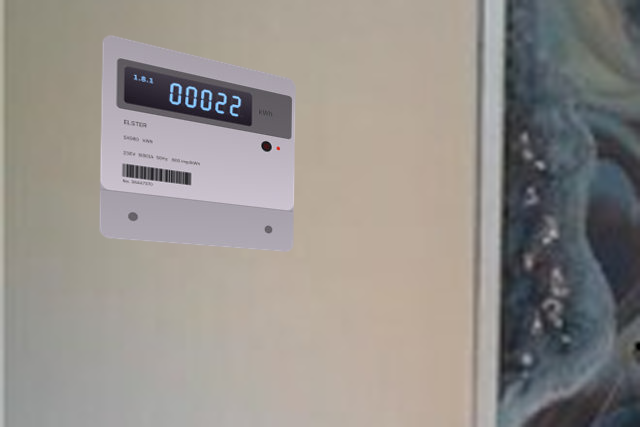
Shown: value=22 unit=kWh
